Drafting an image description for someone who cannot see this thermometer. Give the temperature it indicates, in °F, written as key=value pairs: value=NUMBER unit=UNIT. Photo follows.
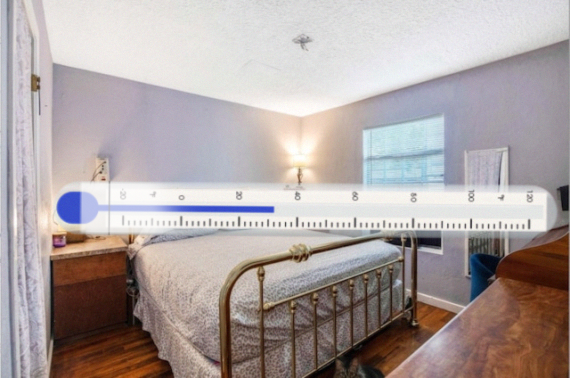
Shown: value=32 unit=°F
